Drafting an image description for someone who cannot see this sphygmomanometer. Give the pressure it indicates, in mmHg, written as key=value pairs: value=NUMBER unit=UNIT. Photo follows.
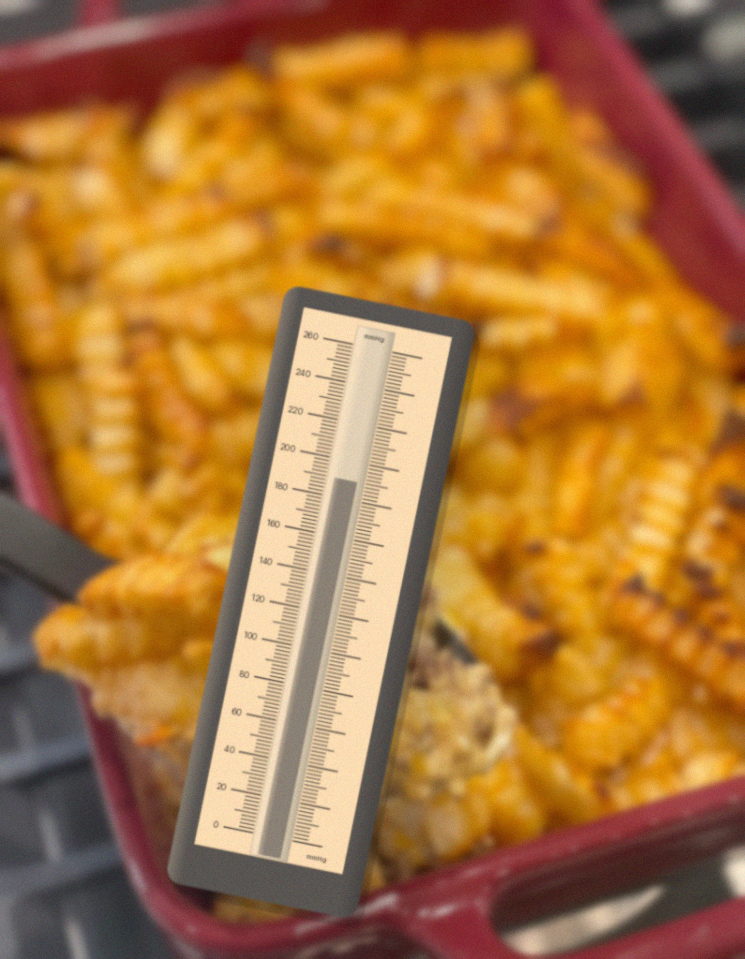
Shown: value=190 unit=mmHg
